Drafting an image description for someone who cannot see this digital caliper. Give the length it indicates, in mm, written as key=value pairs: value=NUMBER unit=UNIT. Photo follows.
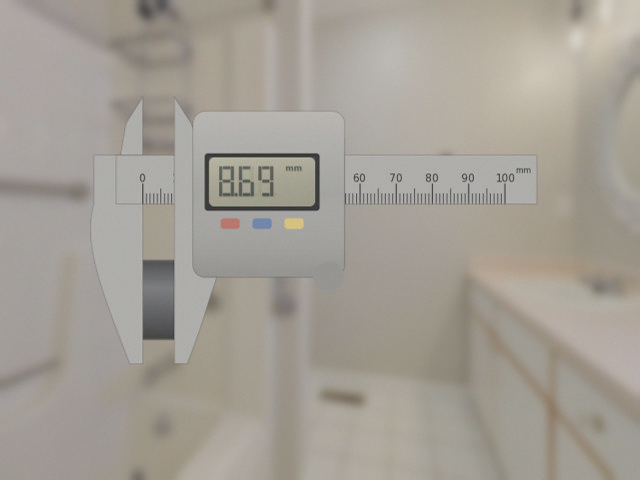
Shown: value=8.69 unit=mm
